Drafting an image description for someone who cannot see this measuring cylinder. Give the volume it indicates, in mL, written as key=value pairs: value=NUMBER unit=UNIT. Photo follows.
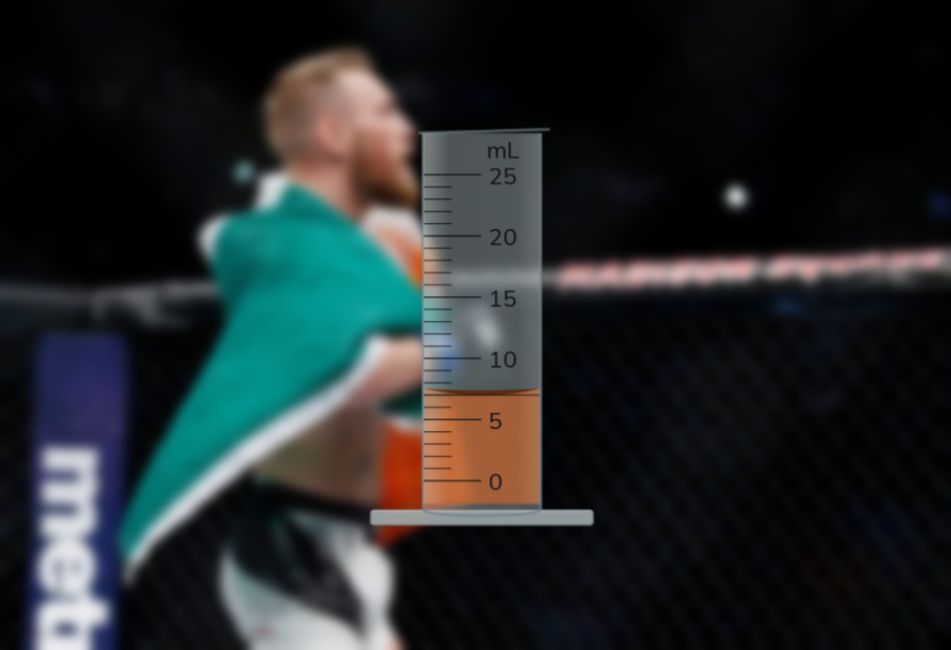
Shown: value=7 unit=mL
